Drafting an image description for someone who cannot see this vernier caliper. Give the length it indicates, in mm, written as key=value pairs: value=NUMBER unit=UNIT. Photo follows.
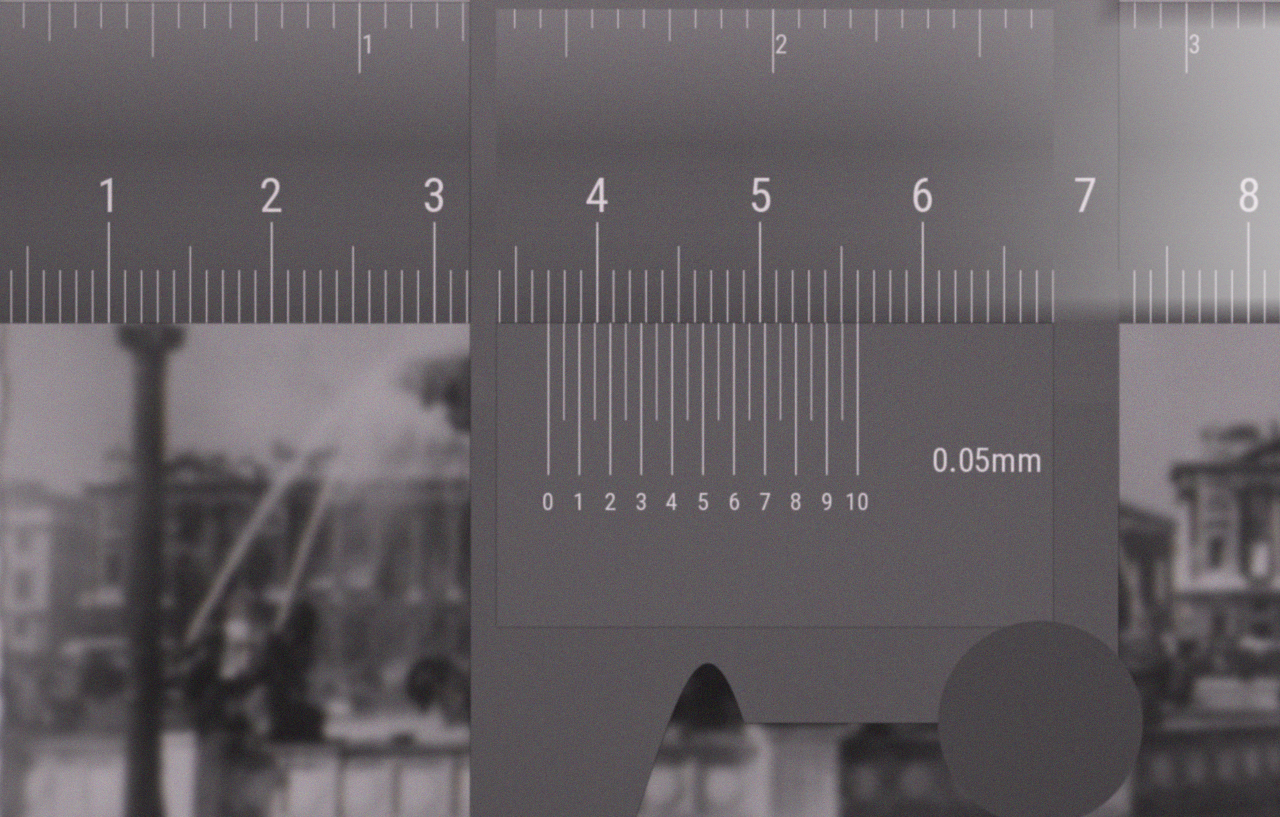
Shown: value=37.0 unit=mm
